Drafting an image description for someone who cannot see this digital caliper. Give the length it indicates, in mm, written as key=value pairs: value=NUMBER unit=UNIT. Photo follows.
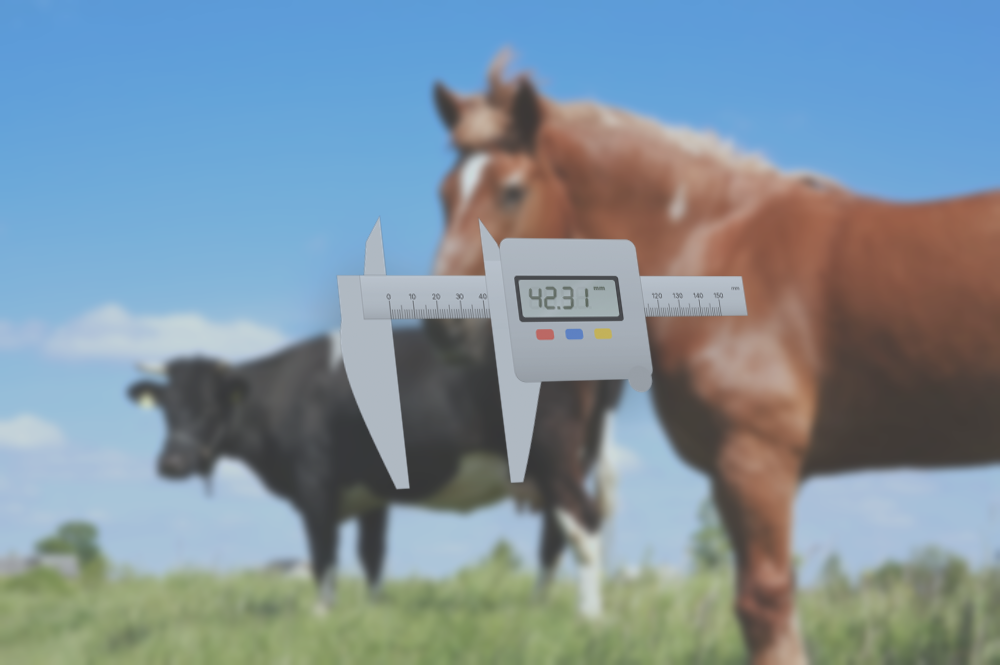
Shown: value=42.31 unit=mm
